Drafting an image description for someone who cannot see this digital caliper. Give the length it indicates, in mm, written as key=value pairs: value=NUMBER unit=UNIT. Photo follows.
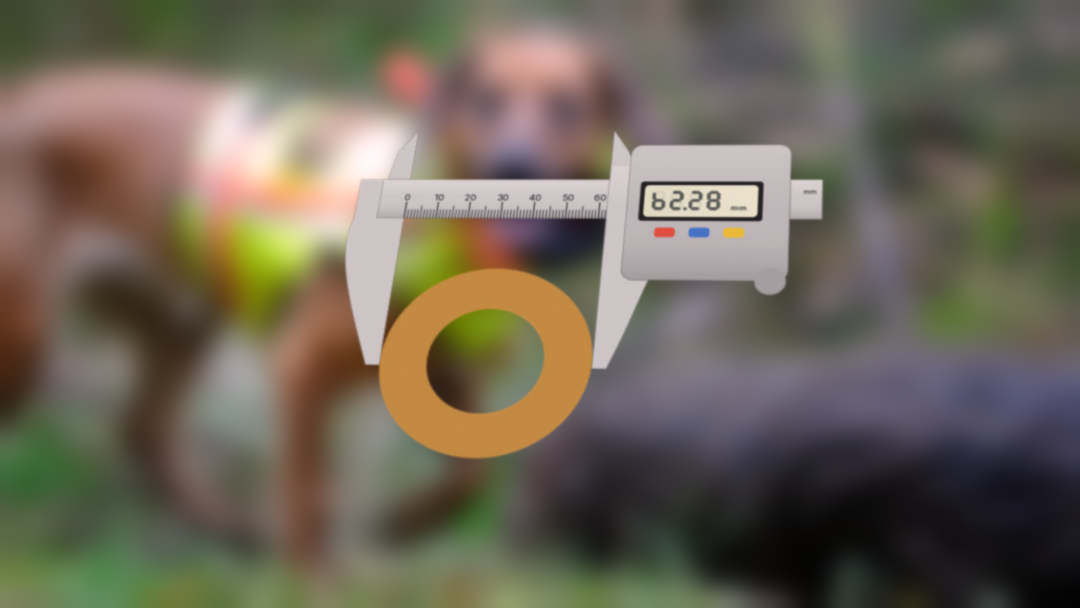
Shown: value=62.28 unit=mm
